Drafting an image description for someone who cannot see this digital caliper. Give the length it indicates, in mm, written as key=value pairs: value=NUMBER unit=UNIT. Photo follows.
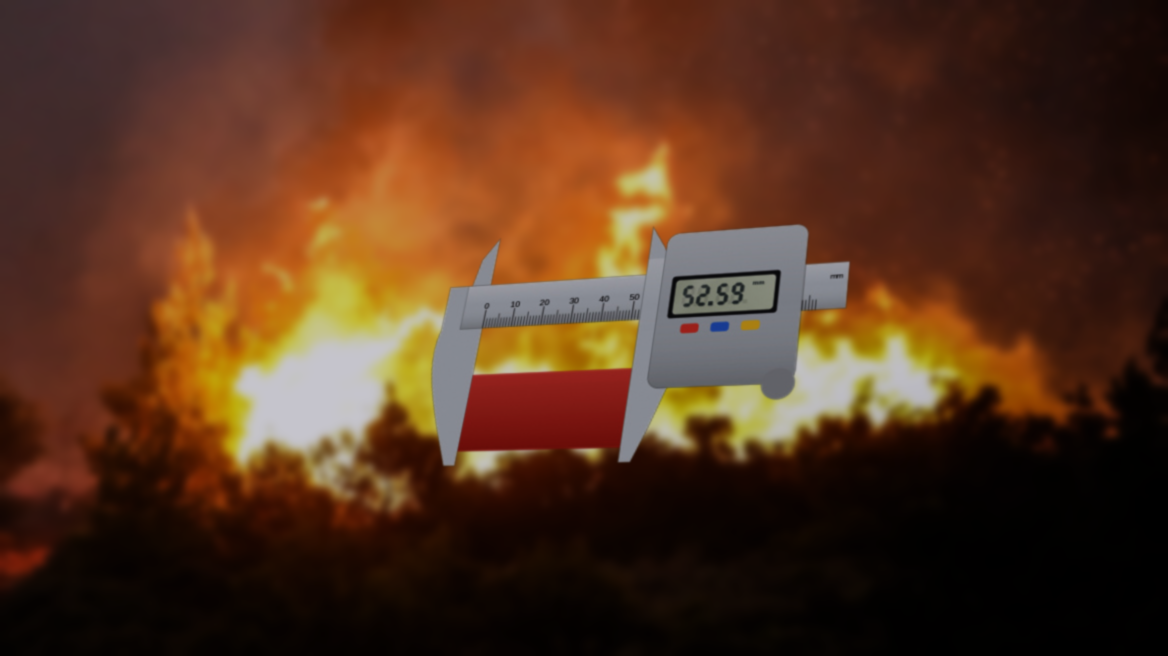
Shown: value=52.59 unit=mm
